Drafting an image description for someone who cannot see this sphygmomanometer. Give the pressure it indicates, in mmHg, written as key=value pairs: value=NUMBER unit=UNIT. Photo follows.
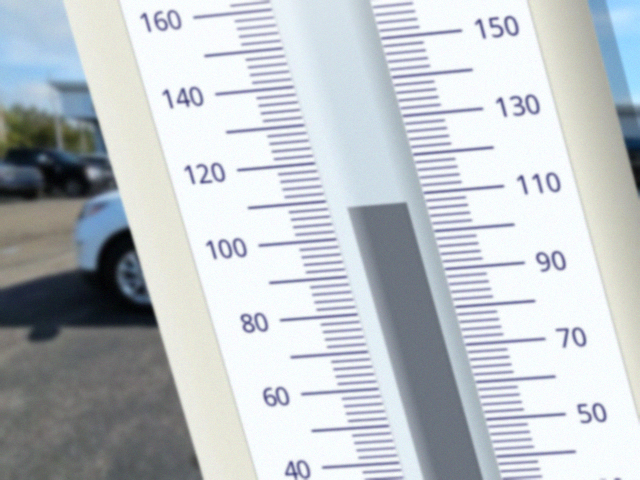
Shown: value=108 unit=mmHg
